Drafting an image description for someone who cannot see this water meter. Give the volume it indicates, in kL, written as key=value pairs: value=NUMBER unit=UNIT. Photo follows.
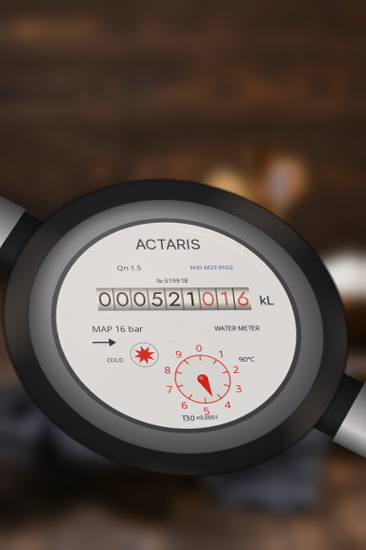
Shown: value=521.0164 unit=kL
